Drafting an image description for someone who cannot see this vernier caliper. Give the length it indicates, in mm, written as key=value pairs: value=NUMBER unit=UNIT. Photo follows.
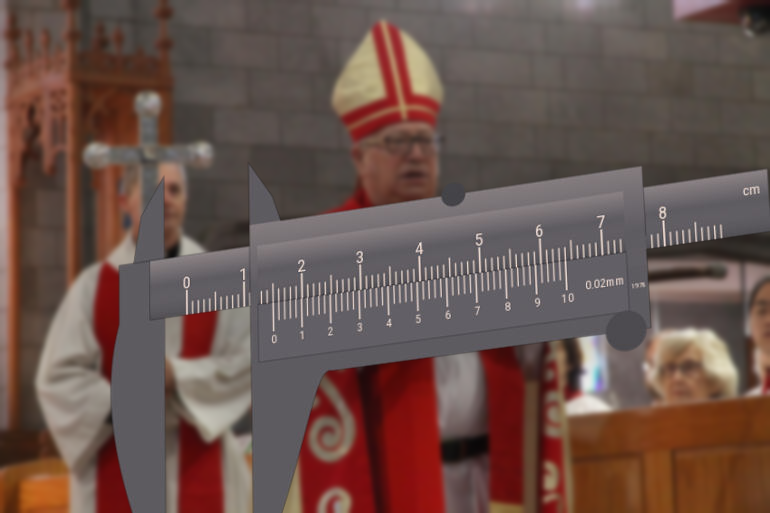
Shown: value=15.0 unit=mm
